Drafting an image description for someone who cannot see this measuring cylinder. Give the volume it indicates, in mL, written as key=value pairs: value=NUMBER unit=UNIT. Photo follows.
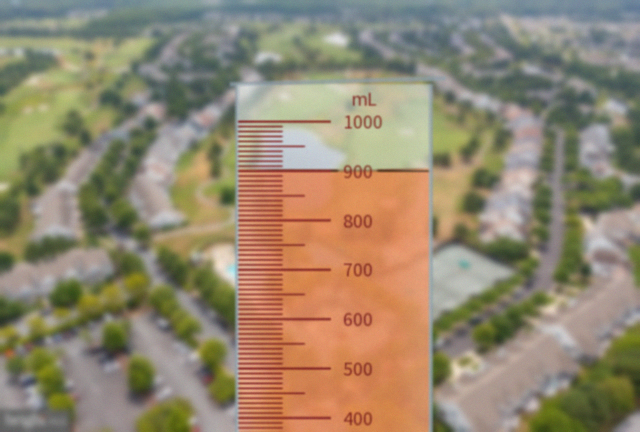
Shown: value=900 unit=mL
